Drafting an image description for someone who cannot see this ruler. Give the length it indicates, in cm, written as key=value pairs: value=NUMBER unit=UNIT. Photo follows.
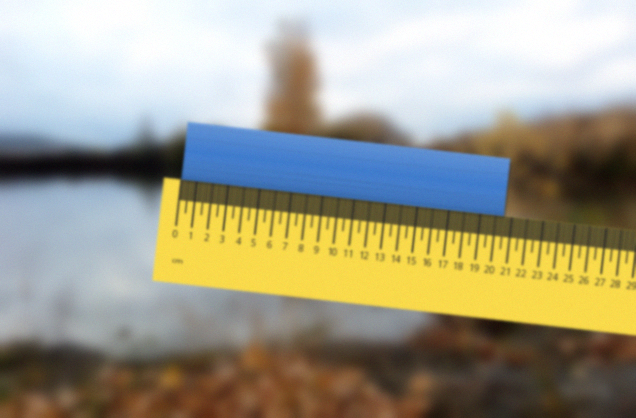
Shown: value=20.5 unit=cm
